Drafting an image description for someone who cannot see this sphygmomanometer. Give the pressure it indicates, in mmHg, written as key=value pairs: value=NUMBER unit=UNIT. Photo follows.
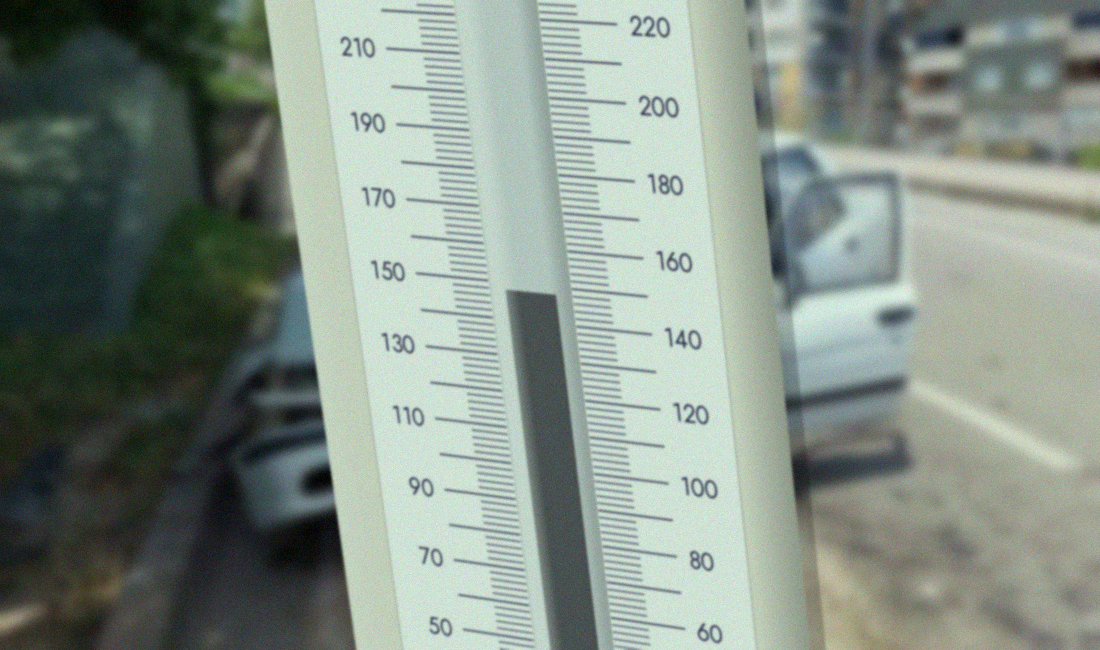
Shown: value=148 unit=mmHg
